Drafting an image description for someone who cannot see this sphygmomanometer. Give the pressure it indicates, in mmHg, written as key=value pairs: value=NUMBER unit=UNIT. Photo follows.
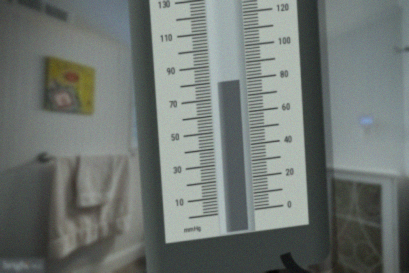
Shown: value=80 unit=mmHg
